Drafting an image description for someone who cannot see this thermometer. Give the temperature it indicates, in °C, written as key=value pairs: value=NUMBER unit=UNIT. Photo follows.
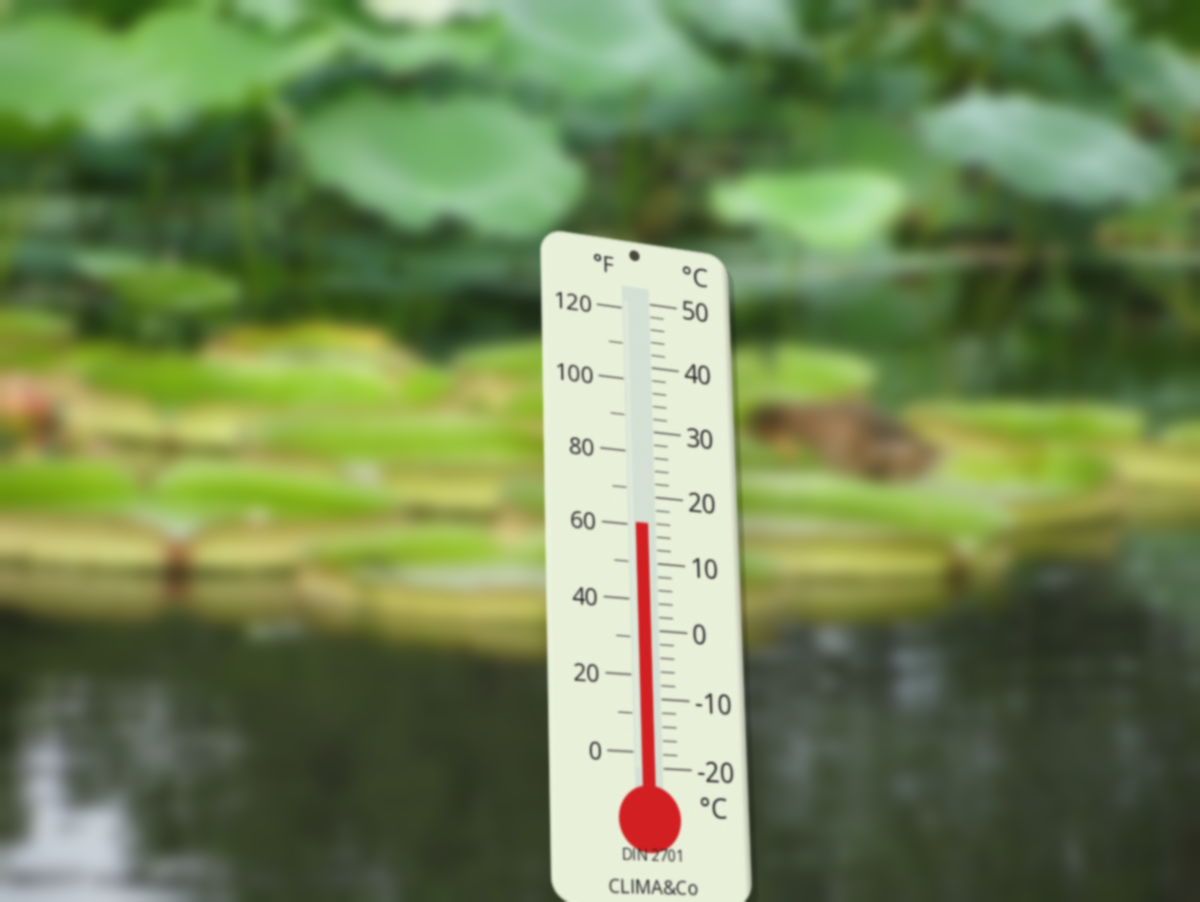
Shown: value=16 unit=°C
